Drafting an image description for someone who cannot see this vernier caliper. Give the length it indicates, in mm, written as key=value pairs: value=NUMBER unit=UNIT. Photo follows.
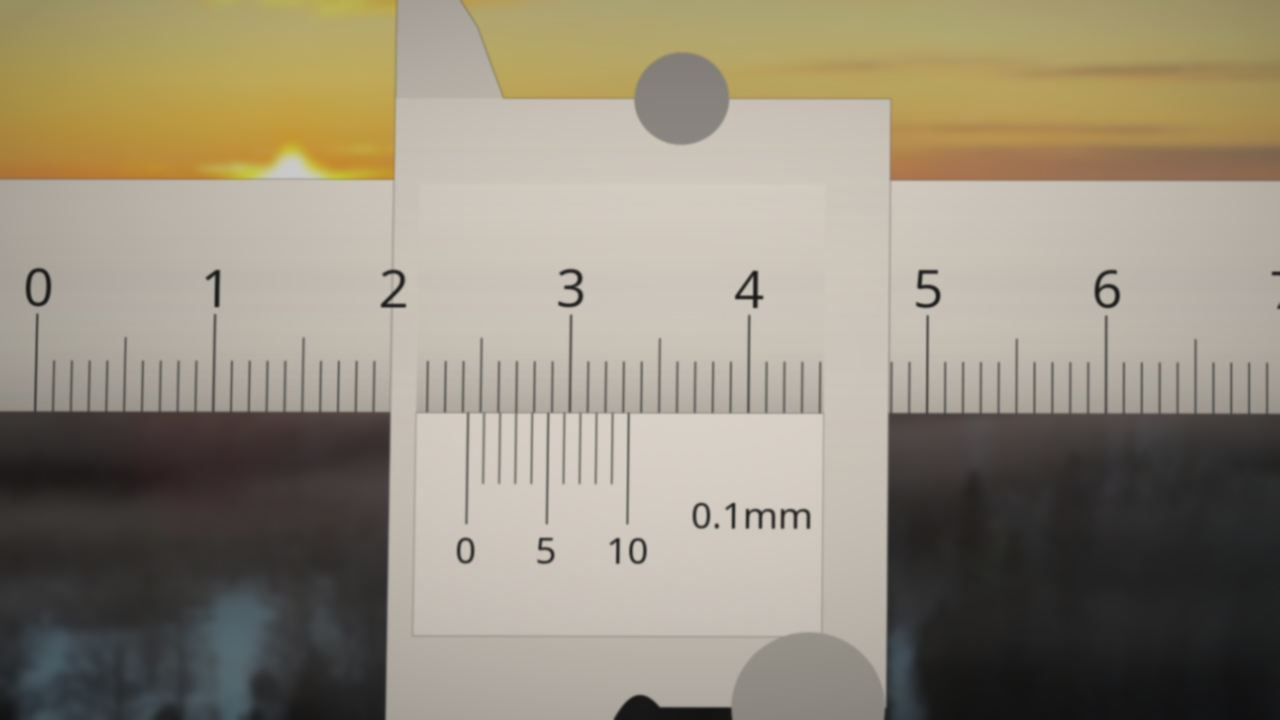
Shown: value=24.3 unit=mm
